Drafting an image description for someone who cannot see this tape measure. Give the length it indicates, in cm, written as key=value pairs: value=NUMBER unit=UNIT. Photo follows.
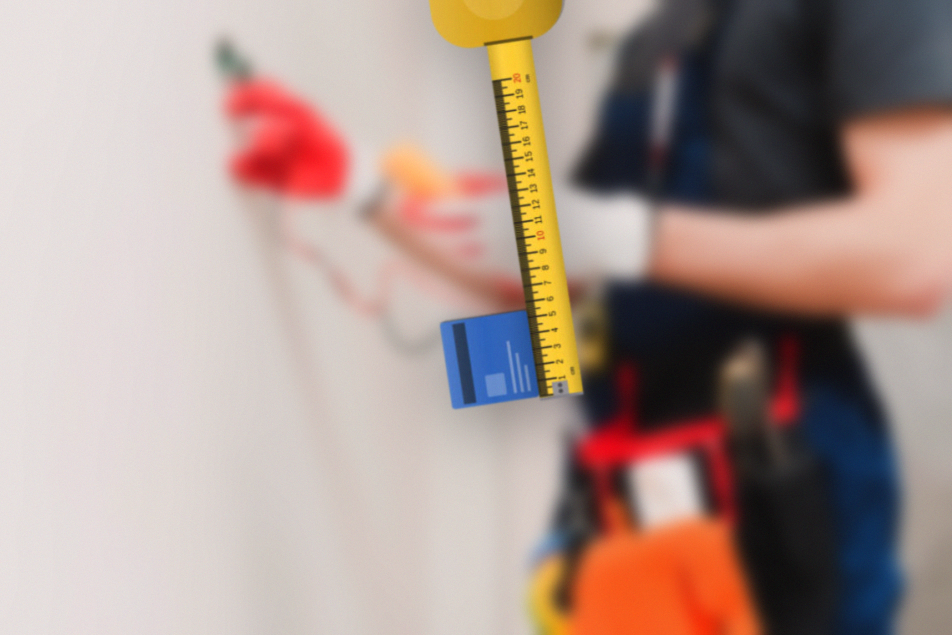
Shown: value=5.5 unit=cm
